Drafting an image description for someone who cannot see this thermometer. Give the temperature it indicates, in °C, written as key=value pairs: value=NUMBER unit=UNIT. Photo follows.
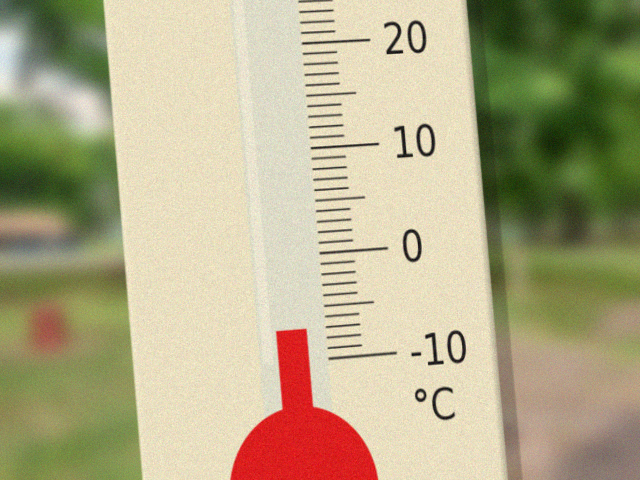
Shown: value=-7 unit=°C
